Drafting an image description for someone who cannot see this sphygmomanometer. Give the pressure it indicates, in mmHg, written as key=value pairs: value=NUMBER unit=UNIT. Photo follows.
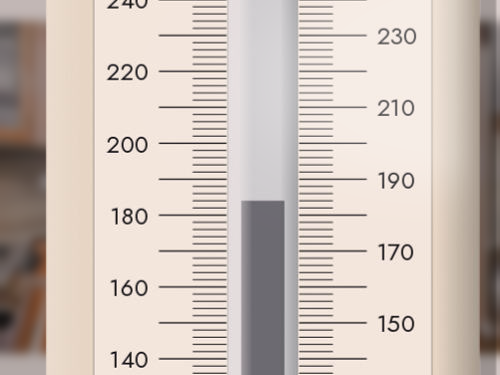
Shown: value=184 unit=mmHg
